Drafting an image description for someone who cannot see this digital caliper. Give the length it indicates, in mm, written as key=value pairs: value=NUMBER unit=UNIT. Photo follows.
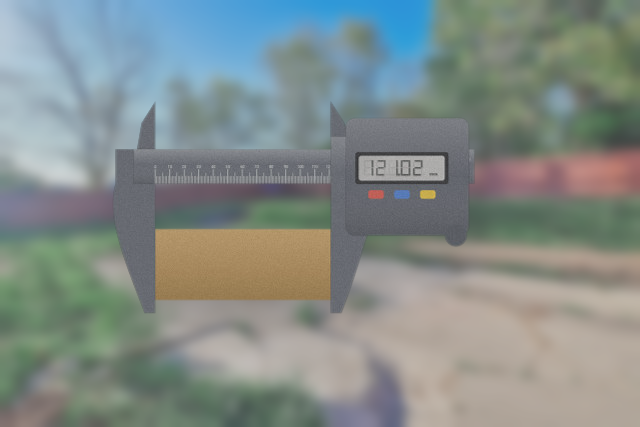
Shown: value=121.02 unit=mm
